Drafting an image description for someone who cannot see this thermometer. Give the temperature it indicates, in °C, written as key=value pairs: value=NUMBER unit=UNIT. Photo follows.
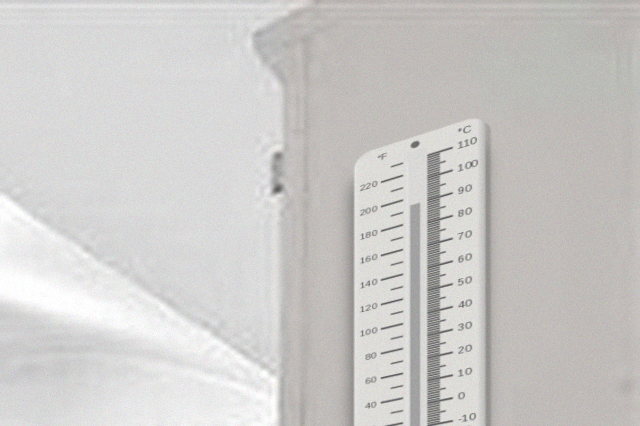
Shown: value=90 unit=°C
